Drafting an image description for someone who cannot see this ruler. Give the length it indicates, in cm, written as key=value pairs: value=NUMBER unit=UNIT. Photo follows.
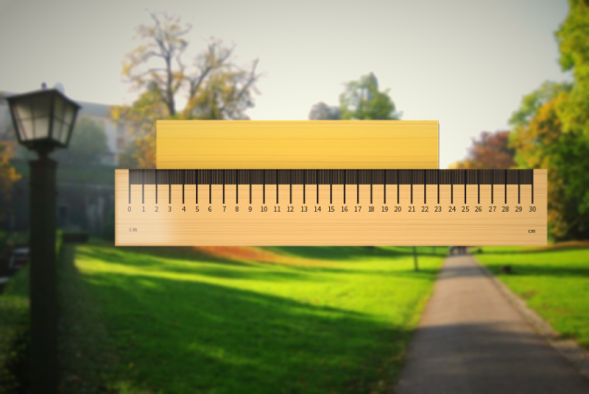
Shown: value=21 unit=cm
